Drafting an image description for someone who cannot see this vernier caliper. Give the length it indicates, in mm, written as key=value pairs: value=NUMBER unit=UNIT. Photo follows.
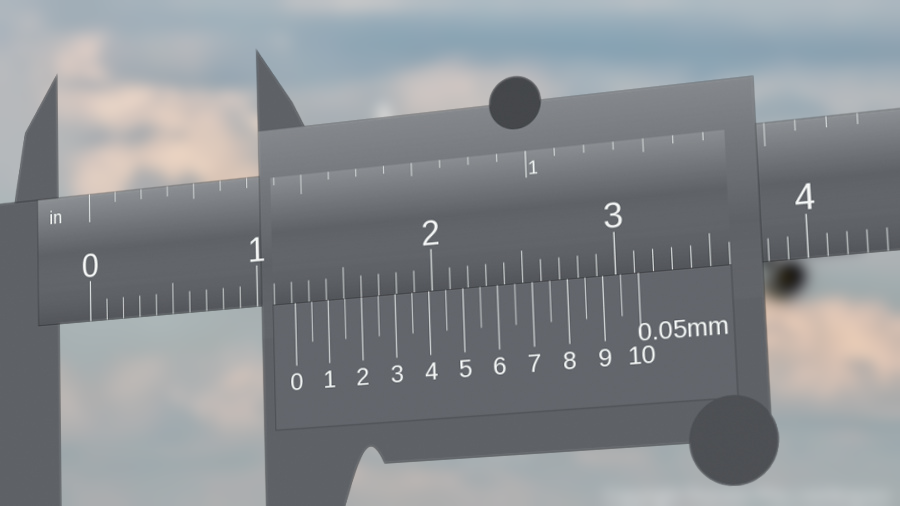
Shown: value=12.2 unit=mm
